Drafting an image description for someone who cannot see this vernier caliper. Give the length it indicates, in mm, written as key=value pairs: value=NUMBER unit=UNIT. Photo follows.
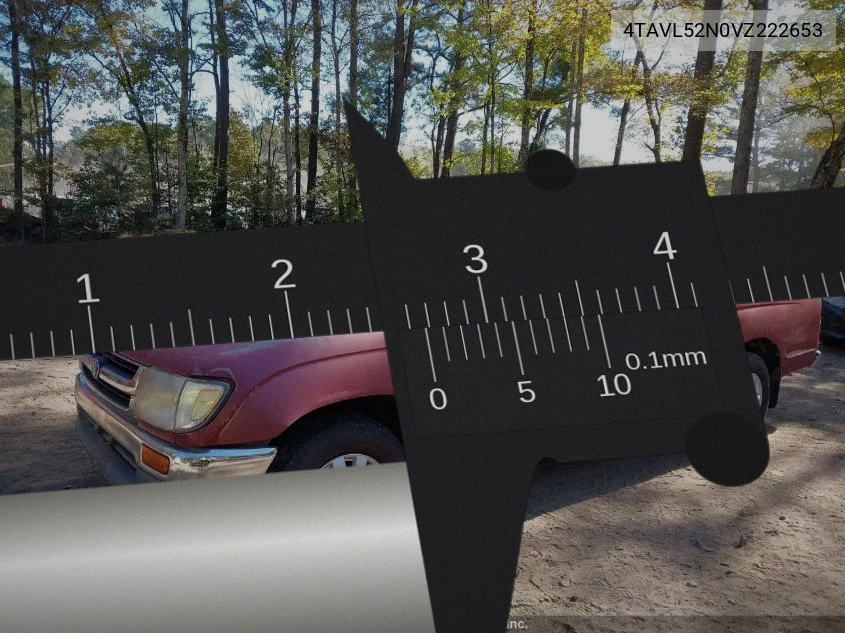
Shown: value=26.8 unit=mm
